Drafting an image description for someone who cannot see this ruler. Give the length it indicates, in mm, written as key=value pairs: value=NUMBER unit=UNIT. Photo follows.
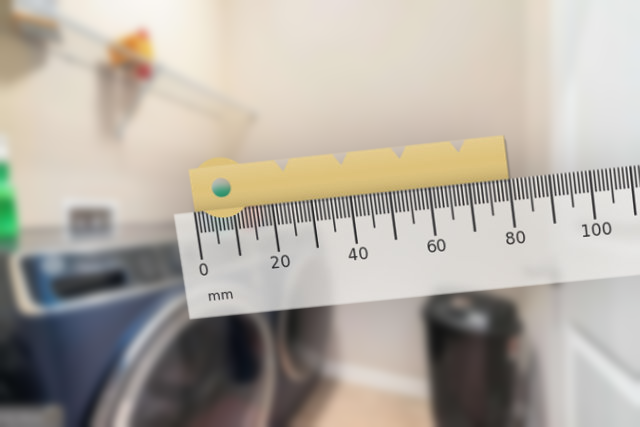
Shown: value=80 unit=mm
